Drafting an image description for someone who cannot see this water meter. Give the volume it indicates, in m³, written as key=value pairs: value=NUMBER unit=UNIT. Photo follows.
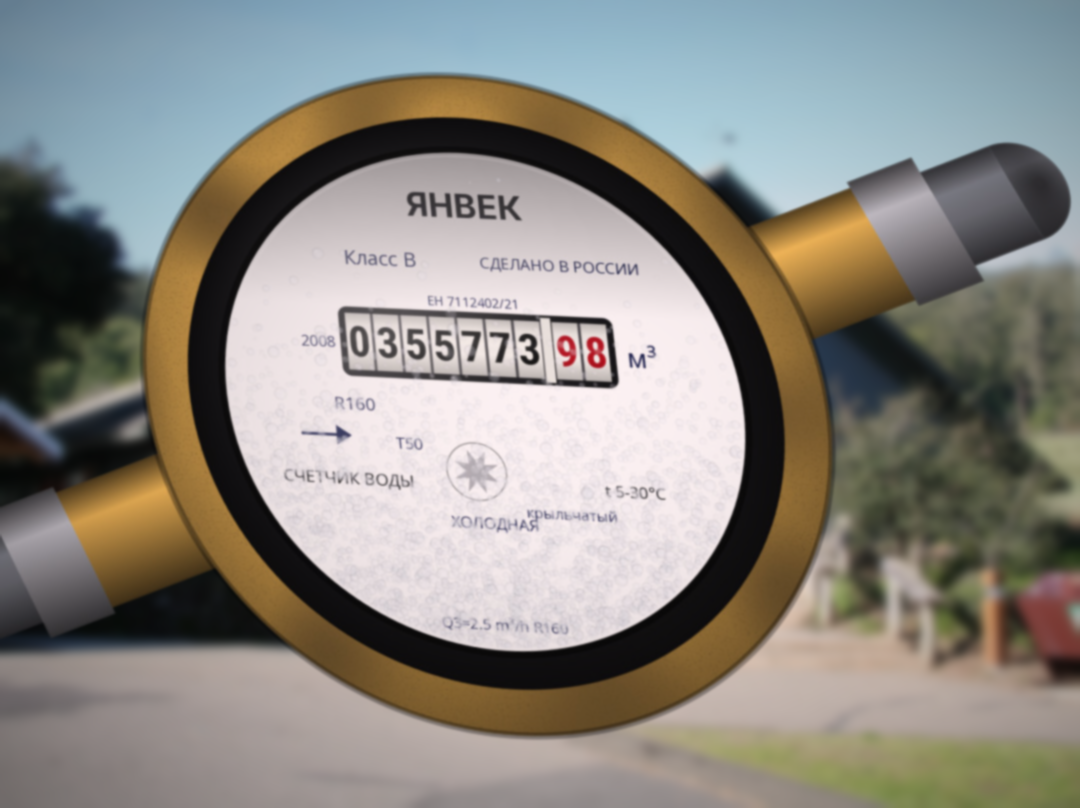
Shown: value=355773.98 unit=m³
